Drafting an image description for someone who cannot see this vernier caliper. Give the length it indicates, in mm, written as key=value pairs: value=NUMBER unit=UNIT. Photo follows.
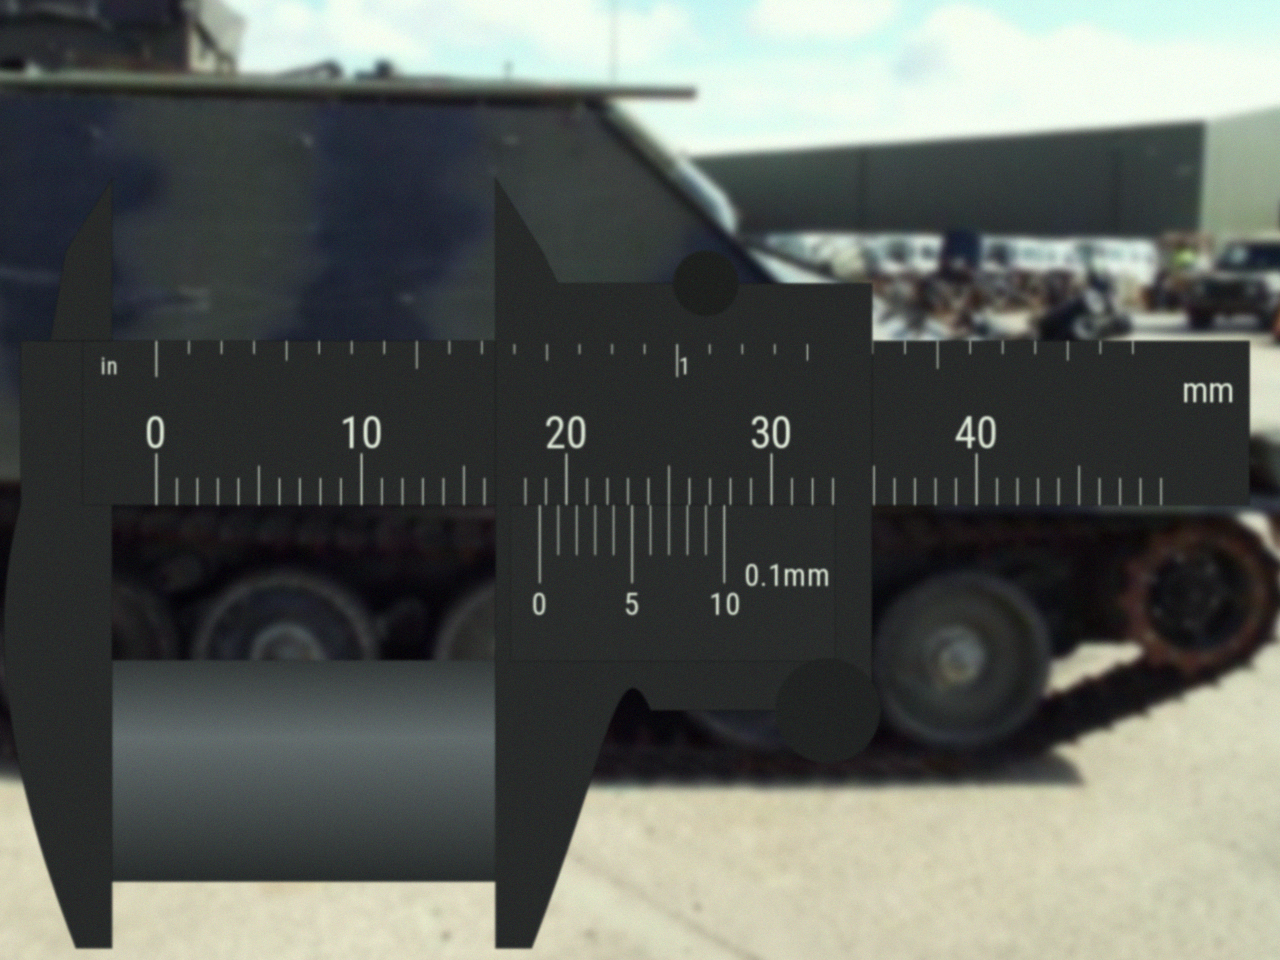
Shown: value=18.7 unit=mm
